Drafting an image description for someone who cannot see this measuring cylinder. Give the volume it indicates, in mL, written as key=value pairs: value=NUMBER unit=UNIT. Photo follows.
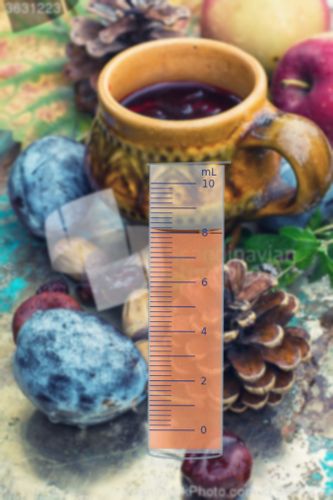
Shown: value=8 unit=mL
